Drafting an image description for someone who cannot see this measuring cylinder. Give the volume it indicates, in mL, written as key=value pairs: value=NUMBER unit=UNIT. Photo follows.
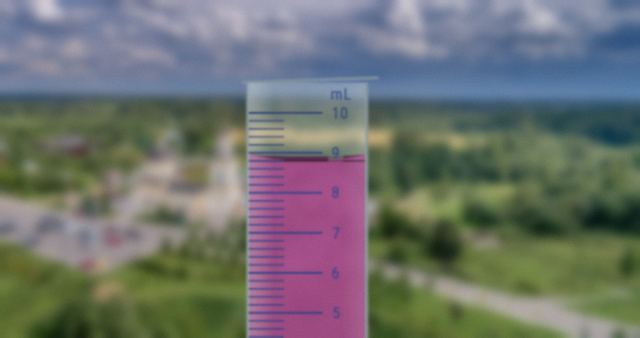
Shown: value=8.8 unit=mL
